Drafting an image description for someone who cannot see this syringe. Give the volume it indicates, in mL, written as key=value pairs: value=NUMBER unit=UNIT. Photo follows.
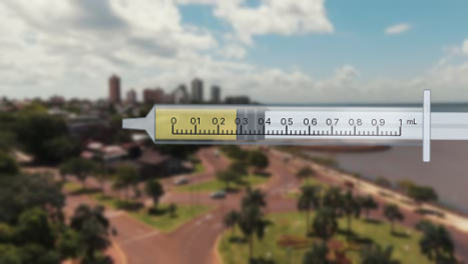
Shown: value=0.28 unit=mL
